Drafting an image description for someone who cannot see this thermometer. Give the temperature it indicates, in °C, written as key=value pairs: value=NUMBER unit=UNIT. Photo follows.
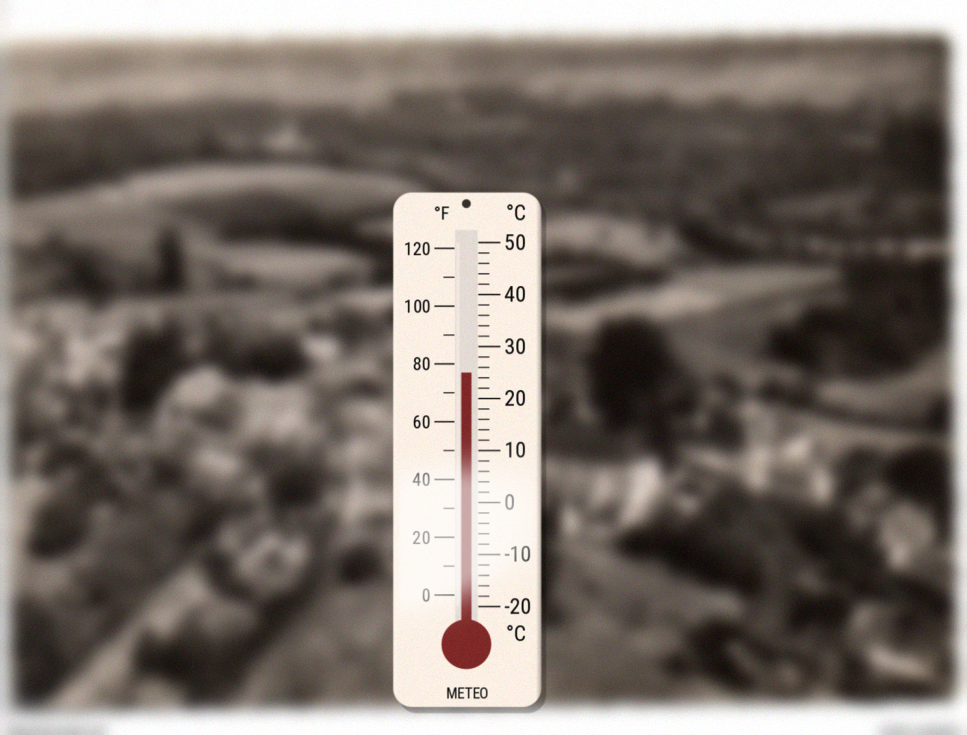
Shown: value=25 unit=°C
